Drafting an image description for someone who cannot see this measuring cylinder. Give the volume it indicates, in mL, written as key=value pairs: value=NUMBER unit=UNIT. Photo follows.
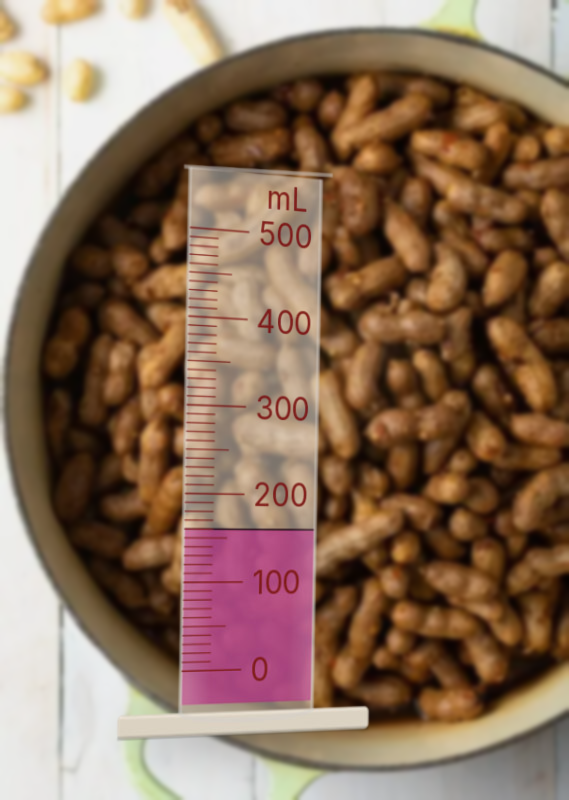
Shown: value=160 unit=mL
